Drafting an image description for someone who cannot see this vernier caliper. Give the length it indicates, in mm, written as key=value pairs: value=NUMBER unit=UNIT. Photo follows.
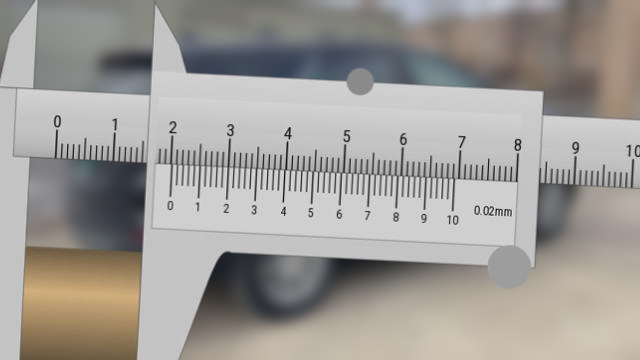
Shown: value=20.2 unit=mm
